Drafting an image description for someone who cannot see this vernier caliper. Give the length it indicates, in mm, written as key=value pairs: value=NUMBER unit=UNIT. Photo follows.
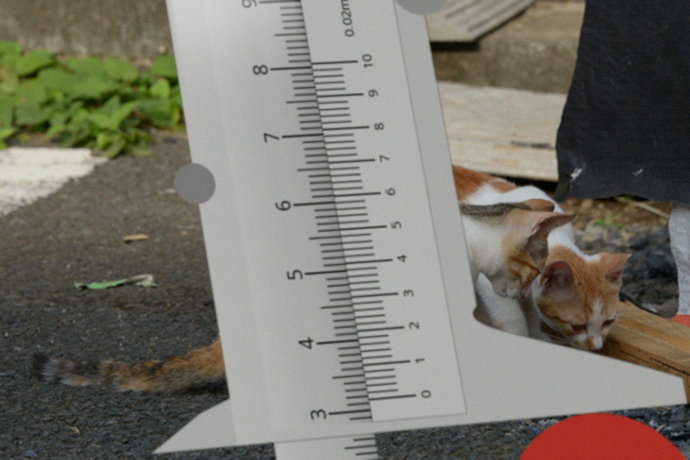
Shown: value=31.5 unit=mm
